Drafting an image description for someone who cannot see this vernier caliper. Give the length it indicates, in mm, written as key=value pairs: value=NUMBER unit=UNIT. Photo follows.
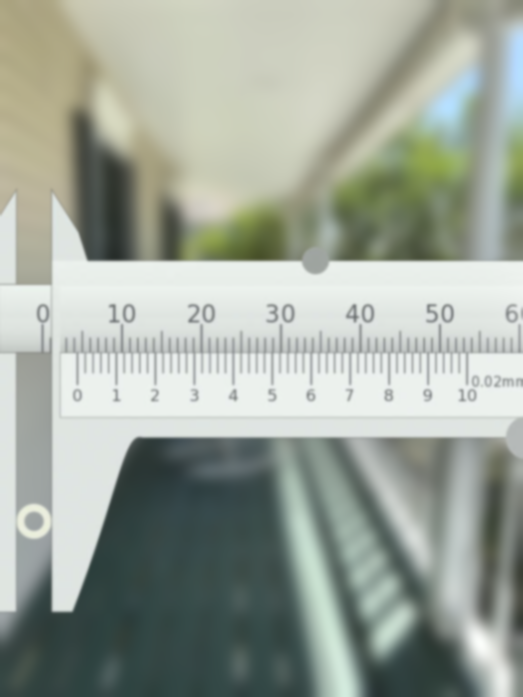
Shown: value=4.4 unit=mm
